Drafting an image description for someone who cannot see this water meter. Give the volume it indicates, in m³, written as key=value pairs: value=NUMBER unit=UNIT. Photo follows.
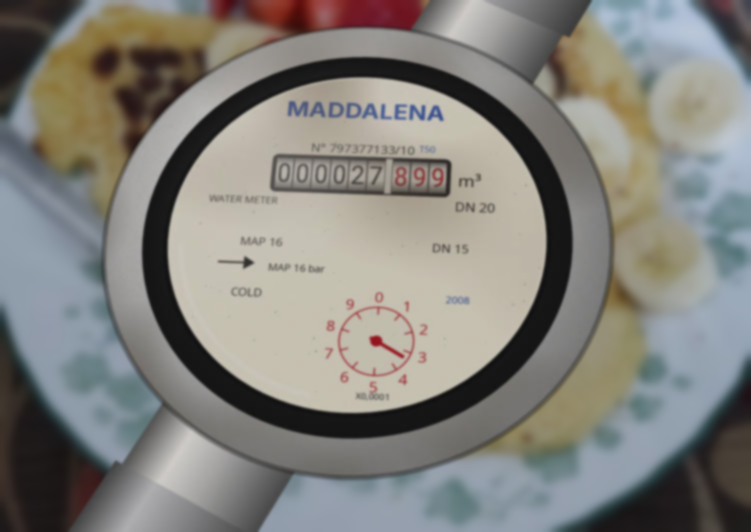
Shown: value=27.8993 unit=m³
